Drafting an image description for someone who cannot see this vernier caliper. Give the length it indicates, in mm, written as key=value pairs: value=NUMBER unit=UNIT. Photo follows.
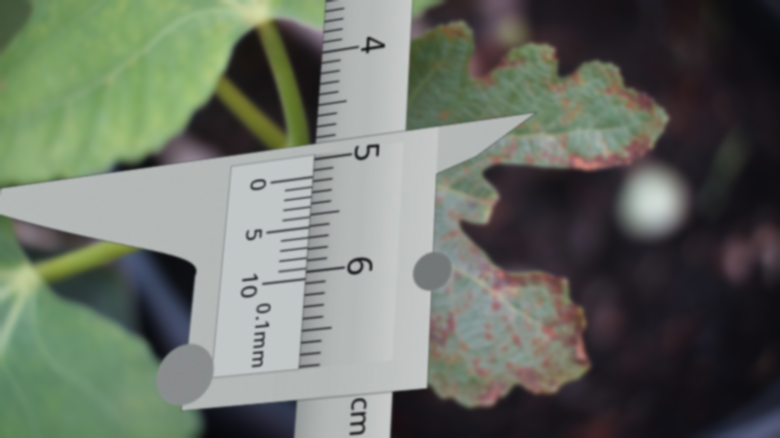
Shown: value=51.6 unit=mm
